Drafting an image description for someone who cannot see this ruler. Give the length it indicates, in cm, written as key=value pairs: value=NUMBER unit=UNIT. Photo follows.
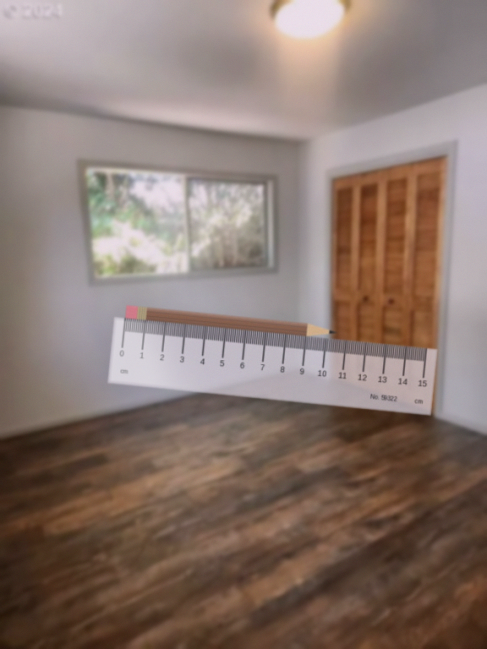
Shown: value=10.5 unit=cm
